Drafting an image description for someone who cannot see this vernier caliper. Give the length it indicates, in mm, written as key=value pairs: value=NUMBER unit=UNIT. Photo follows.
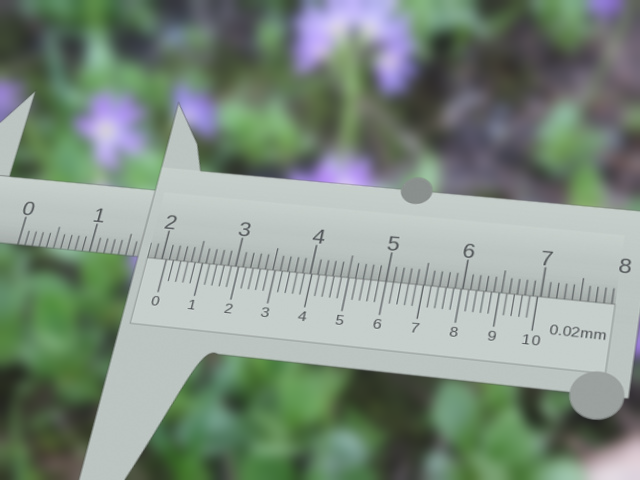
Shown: value=20.6 unit=mm
